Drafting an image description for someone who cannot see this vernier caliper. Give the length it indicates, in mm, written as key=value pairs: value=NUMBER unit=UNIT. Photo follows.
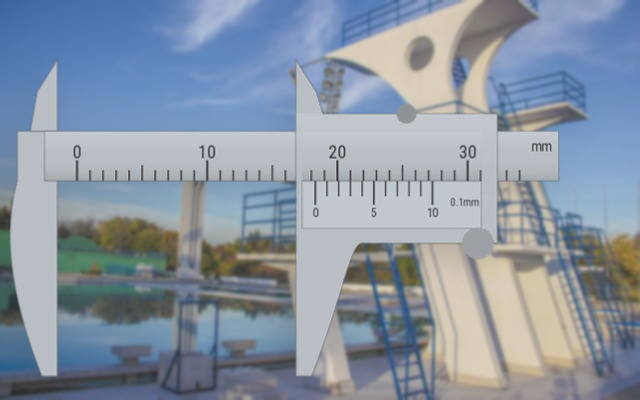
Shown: value=18.3 unit=mm
